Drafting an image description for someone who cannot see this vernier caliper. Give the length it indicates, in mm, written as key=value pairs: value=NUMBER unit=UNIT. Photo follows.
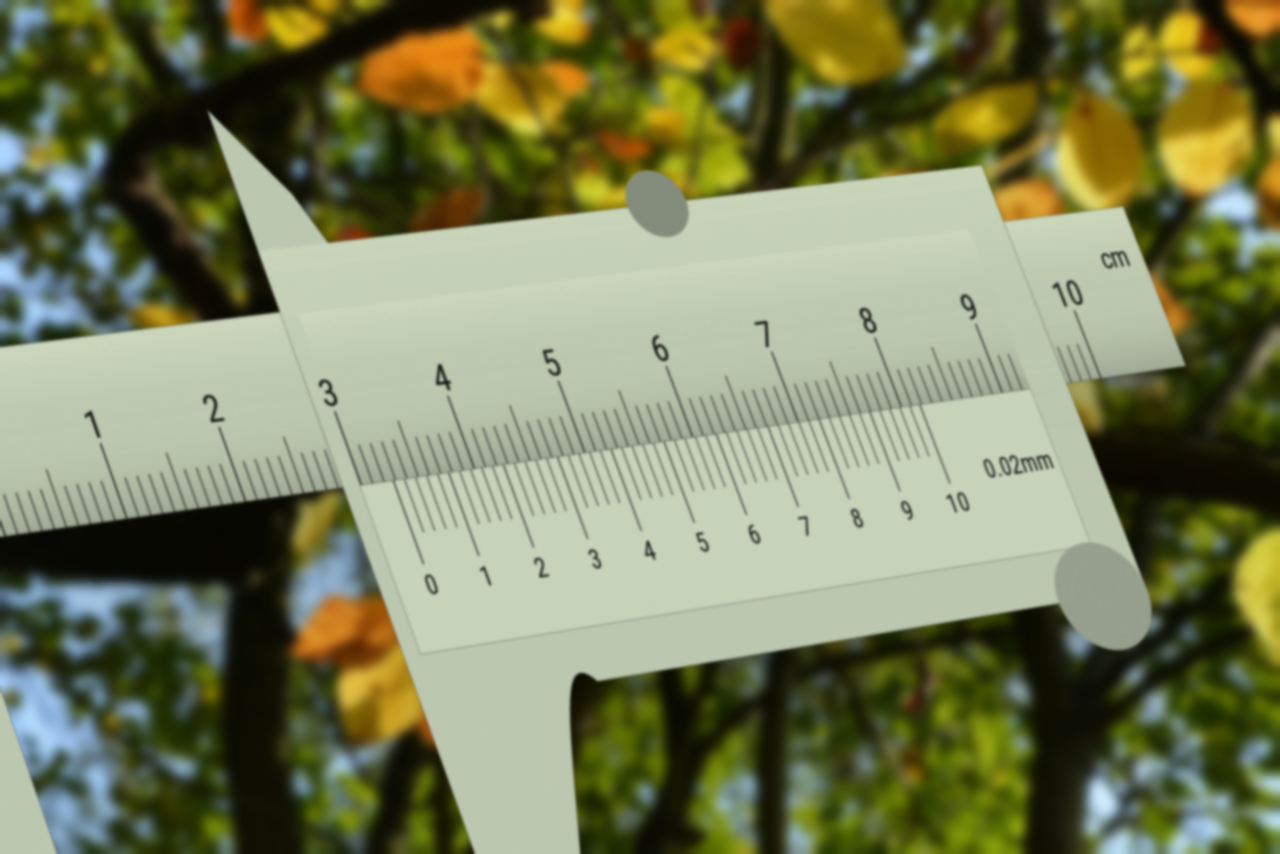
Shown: value=32.8 unit=mm
